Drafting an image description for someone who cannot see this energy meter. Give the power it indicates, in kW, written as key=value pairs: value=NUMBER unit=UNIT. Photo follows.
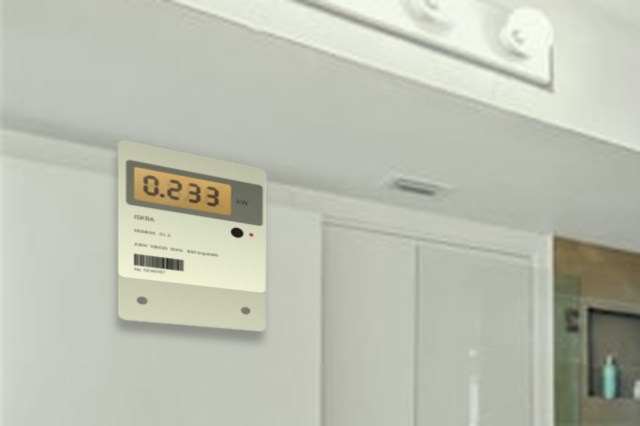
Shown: value=0.233 unit=kW
